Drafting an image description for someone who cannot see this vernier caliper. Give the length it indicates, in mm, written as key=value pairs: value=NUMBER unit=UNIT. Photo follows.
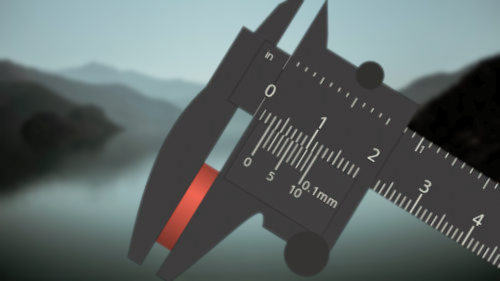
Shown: value=3.0 unit=mm
